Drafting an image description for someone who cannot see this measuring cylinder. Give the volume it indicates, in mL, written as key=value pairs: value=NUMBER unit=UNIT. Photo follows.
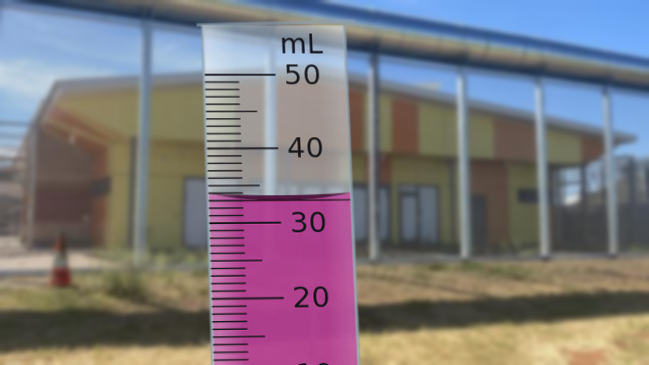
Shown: value=33 unit=mL
